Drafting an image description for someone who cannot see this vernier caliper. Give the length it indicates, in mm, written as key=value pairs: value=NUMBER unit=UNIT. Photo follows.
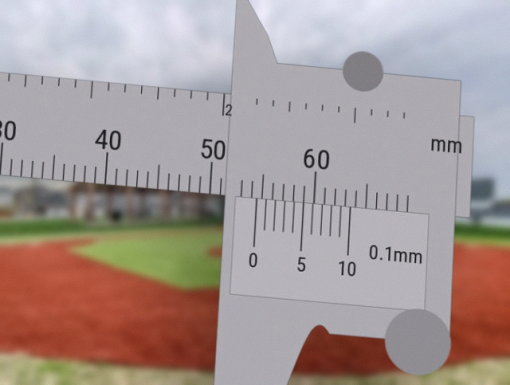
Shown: value=54.5 unit=mm
